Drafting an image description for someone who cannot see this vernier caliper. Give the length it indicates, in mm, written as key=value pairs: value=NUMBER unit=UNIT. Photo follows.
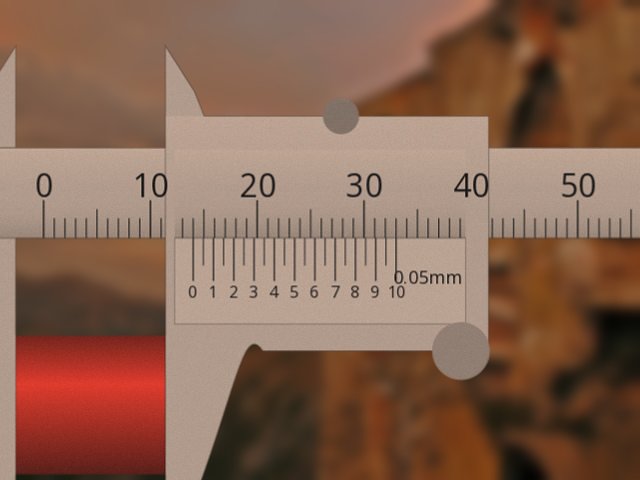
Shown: value=14.0 unit=mm
